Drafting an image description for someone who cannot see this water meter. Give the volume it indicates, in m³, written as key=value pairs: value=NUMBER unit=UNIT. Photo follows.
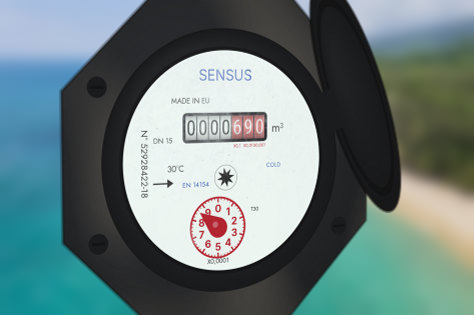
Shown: value=0.6908 unit=m³
